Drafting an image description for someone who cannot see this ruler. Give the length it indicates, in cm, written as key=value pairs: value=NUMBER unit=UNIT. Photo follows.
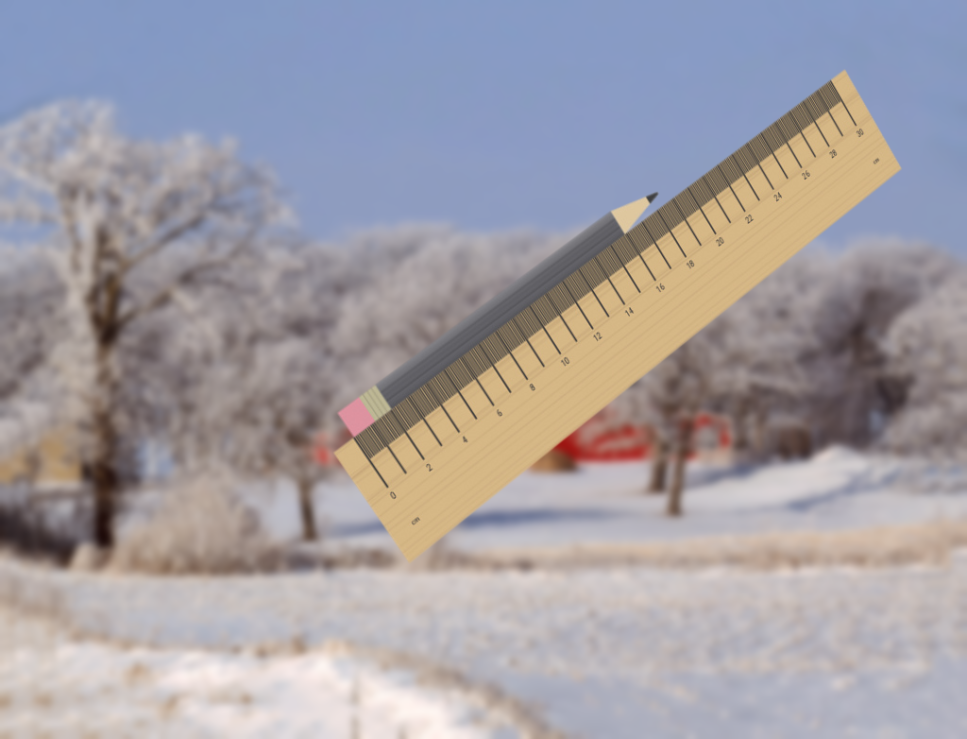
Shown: value=18.5 unit=cm
